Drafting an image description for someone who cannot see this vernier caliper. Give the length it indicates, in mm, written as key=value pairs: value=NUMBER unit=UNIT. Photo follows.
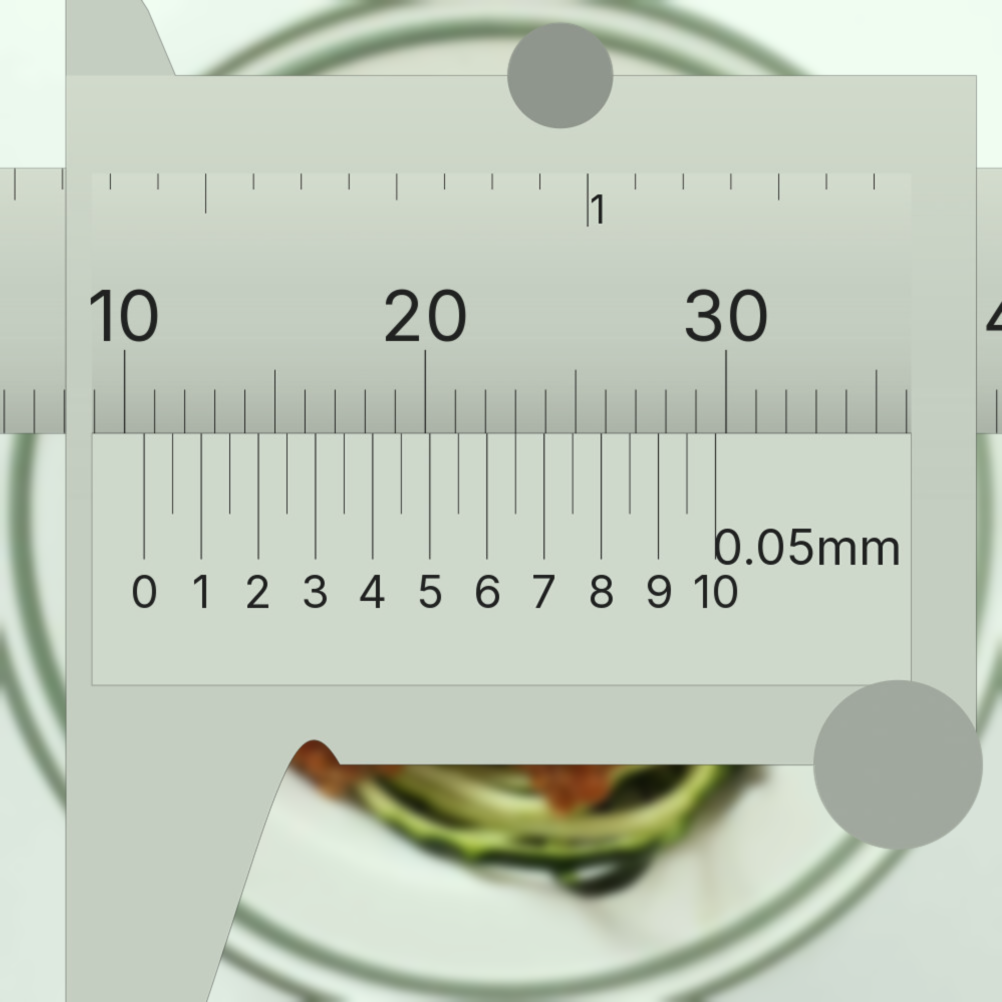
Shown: value=10.65 unit=mm
